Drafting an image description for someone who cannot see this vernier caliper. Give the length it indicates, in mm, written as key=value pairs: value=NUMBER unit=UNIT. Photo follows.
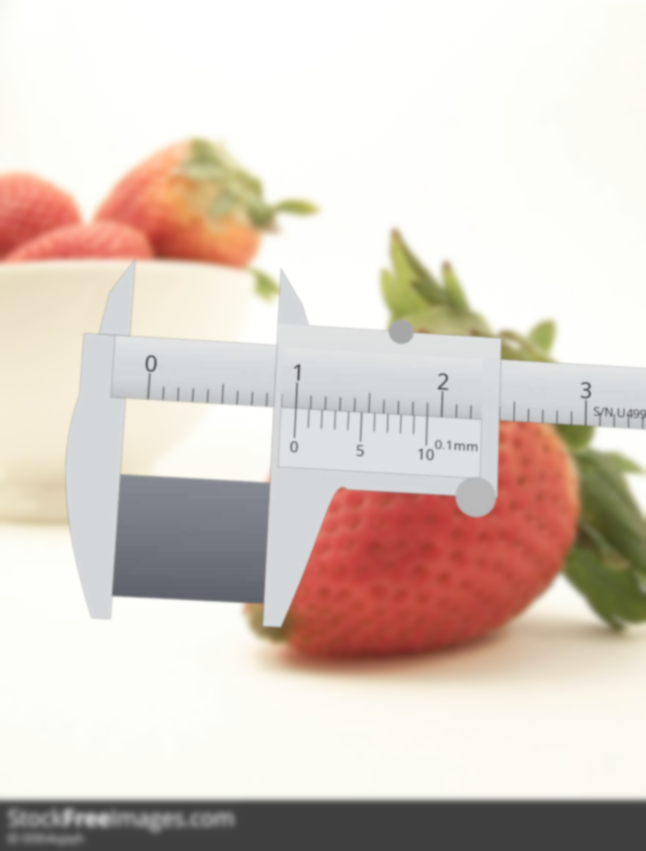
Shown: value=10.0 unit=mm
